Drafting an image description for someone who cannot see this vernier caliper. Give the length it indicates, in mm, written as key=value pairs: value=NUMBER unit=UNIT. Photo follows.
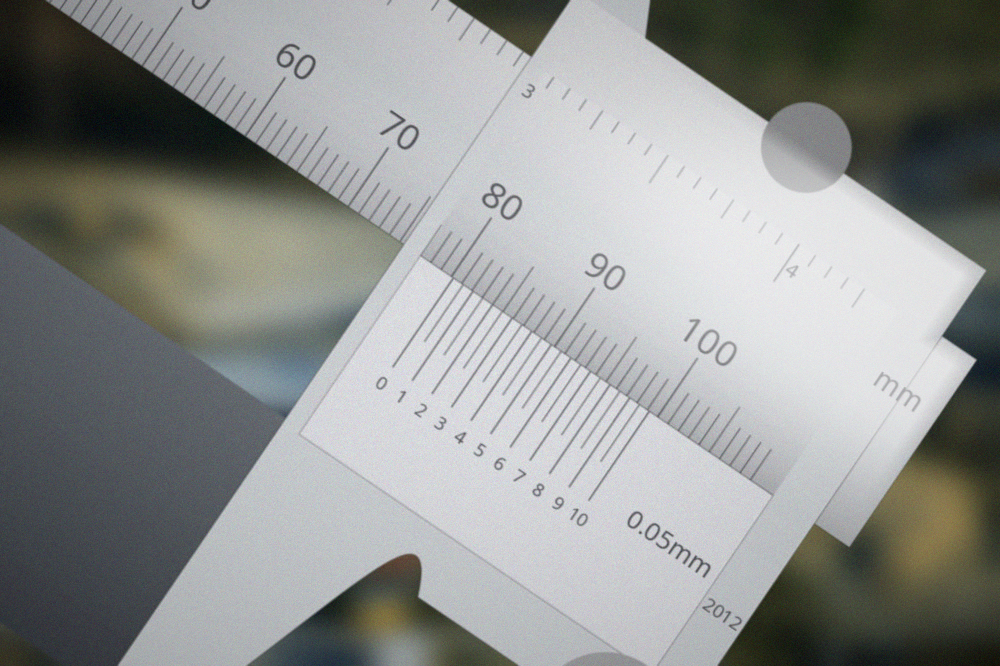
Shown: value=80.2 unit=mm
